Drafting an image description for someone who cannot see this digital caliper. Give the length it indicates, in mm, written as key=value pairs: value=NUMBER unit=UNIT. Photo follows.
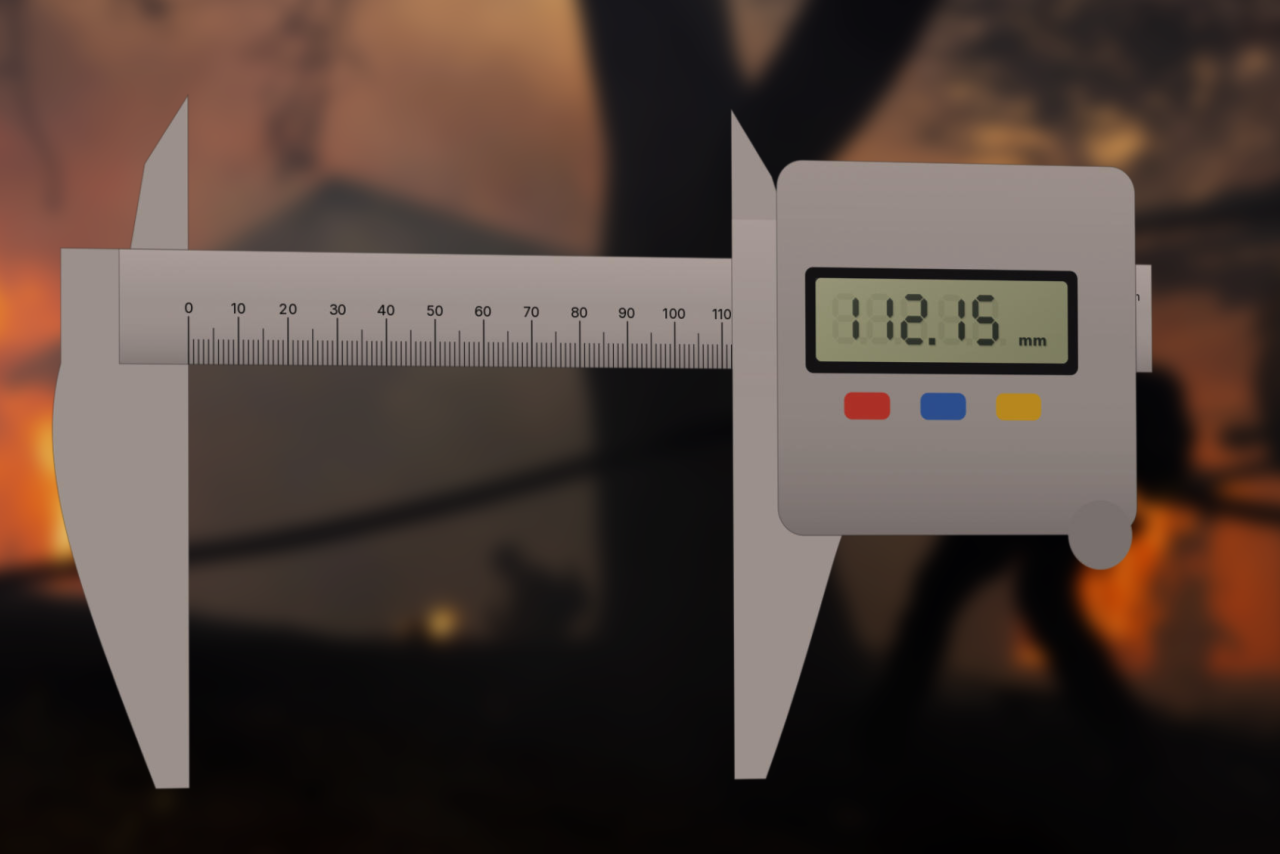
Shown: value=112.15 unit=mm
